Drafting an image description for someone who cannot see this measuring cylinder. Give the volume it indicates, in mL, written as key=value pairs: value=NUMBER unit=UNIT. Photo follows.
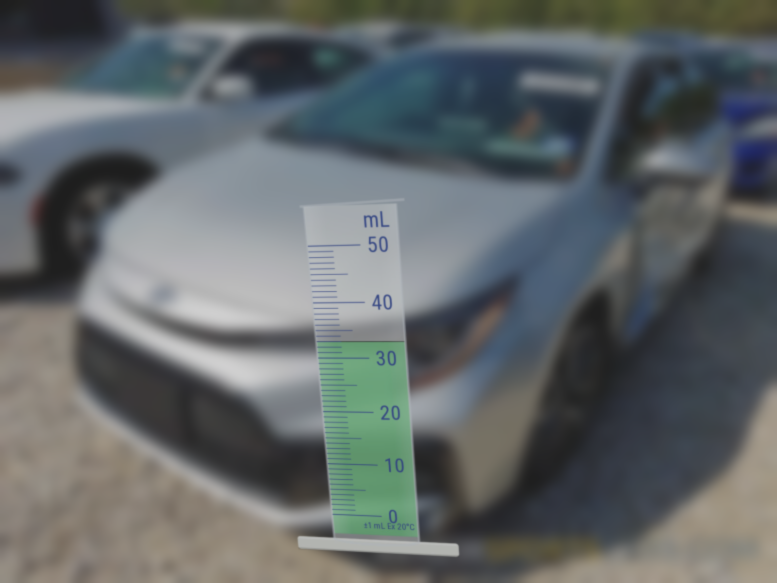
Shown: value=33 unit=mL
